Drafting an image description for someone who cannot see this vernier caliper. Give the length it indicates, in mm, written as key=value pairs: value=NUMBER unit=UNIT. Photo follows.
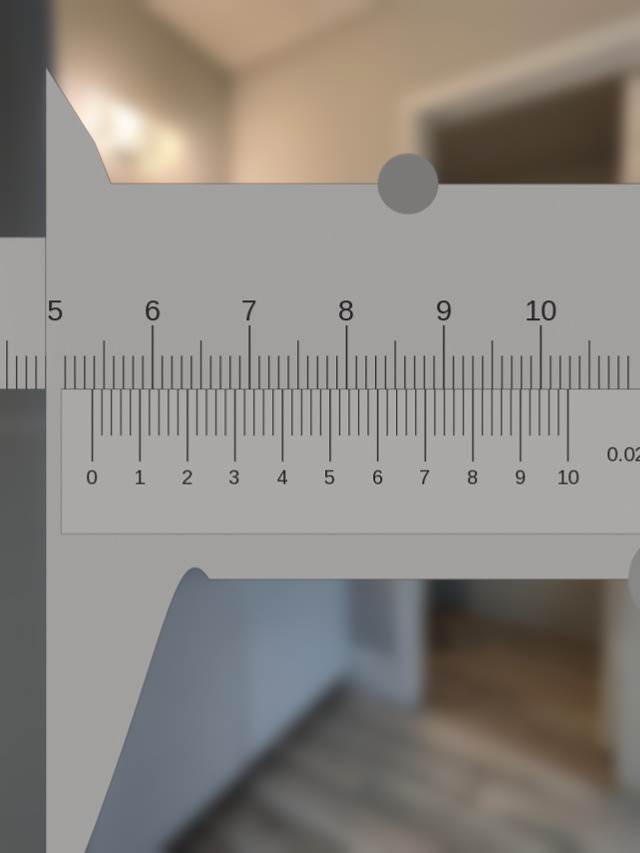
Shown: value=53.8 unit=mm
